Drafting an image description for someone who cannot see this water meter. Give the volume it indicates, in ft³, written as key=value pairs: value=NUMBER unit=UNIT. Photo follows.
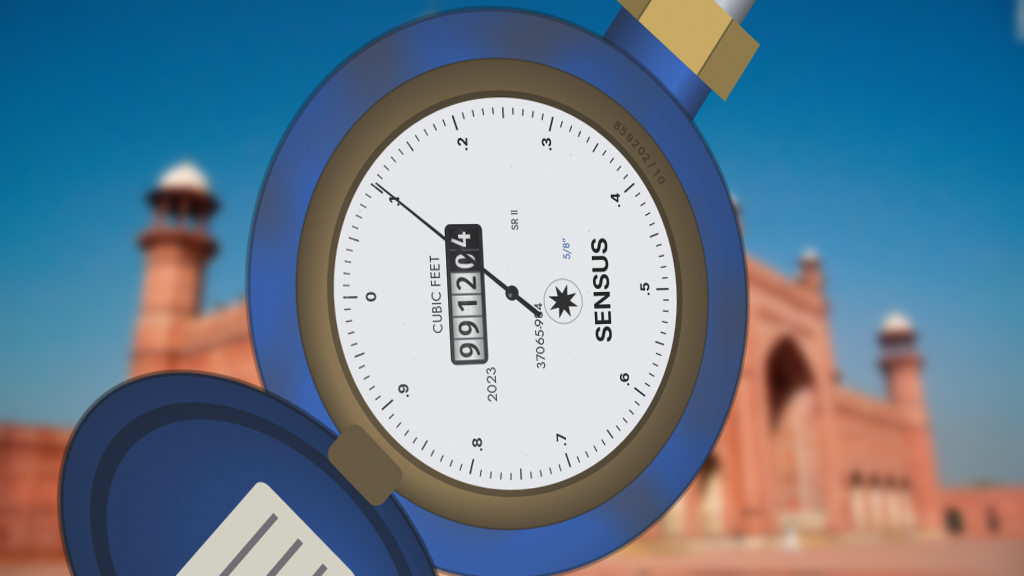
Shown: value=991204.10 unit=ft³
